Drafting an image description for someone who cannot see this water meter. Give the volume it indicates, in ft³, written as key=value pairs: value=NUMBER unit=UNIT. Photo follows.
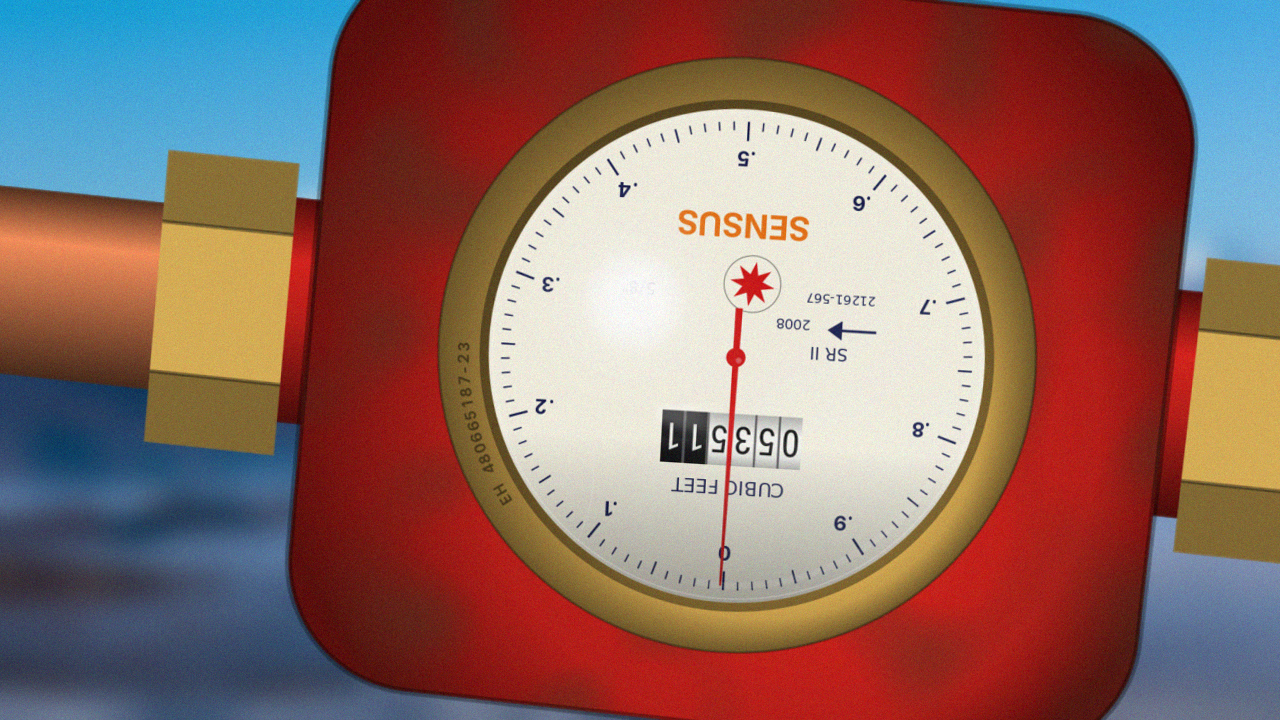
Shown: value=53511.00 unit=ft³
